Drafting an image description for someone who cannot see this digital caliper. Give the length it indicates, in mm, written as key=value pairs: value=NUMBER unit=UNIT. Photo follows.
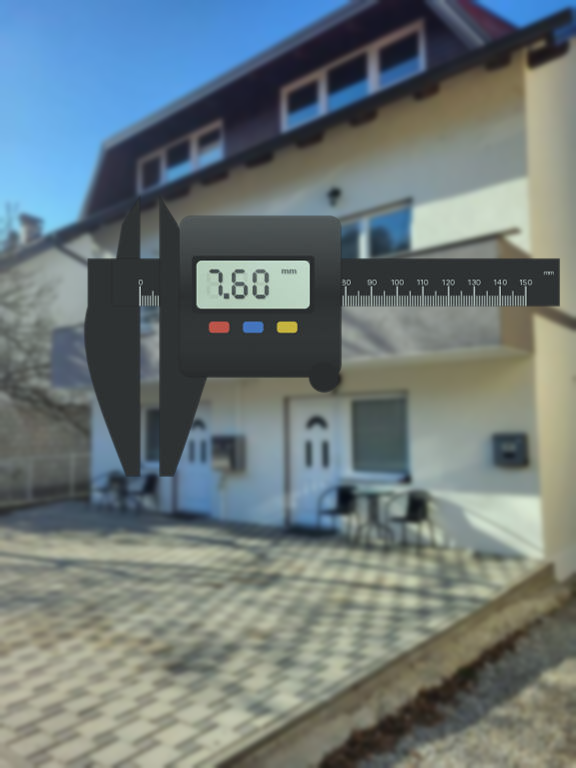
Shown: value=7.60 unit=mm
